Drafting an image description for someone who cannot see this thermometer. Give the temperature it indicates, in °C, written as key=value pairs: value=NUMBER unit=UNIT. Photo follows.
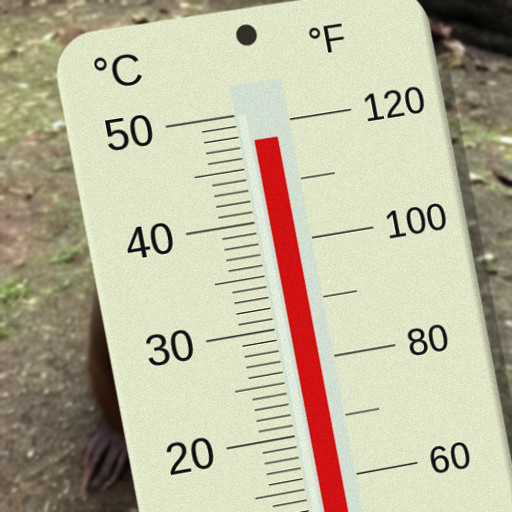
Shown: value=47.5 unit=°C
